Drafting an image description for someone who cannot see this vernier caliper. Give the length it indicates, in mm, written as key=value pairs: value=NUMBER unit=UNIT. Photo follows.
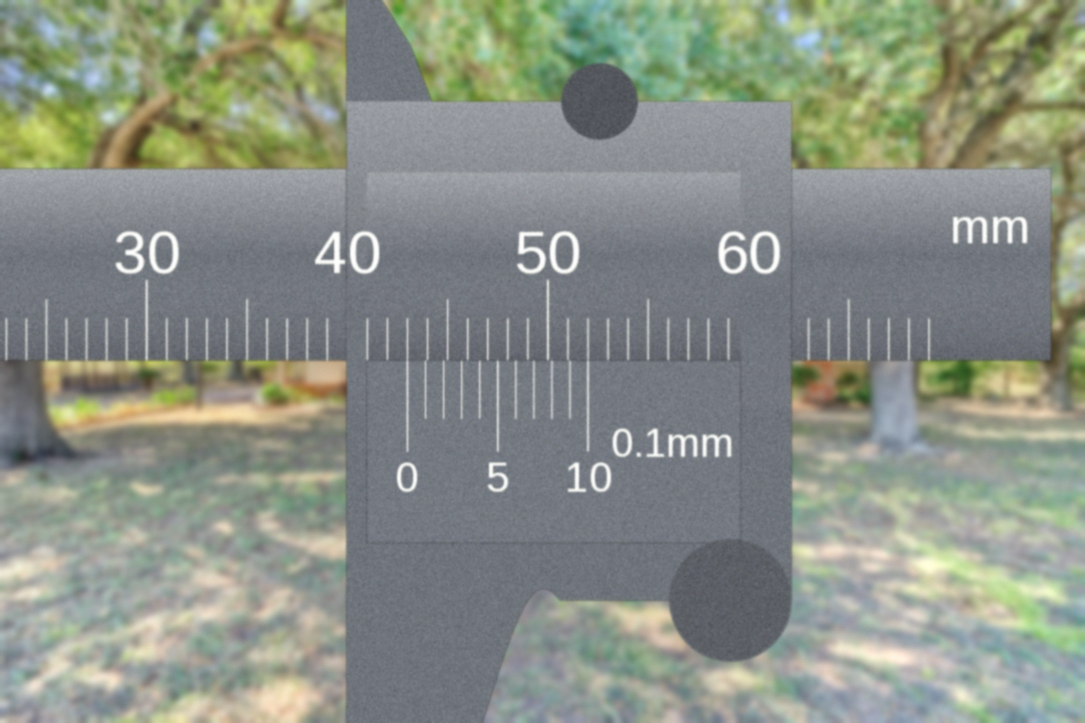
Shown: value=43.0 unit=mm
